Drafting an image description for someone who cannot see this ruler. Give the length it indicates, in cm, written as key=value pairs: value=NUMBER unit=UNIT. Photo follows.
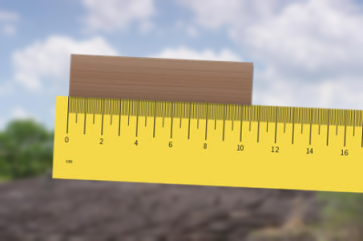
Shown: value=10.5 unit=cm
